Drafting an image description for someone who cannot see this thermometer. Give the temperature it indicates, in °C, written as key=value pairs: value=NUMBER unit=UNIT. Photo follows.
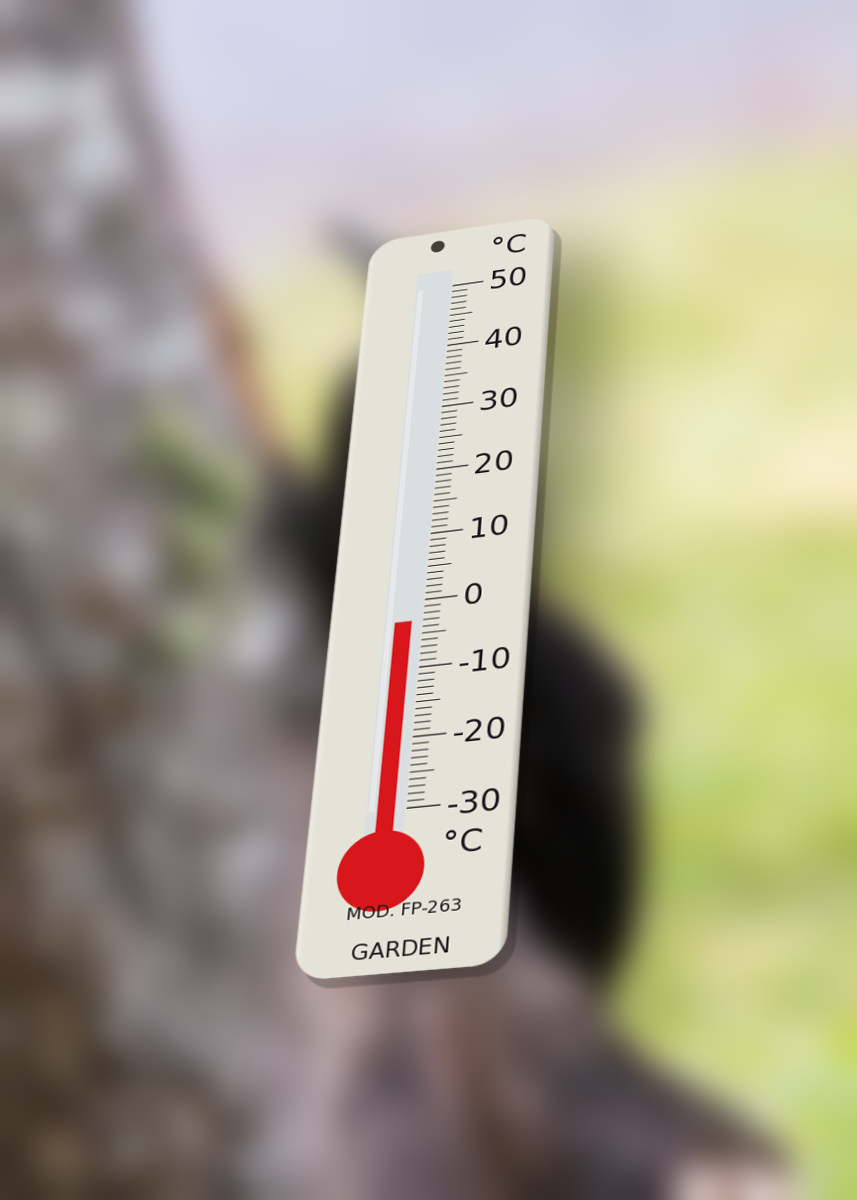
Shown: value=-3 unit=°C
